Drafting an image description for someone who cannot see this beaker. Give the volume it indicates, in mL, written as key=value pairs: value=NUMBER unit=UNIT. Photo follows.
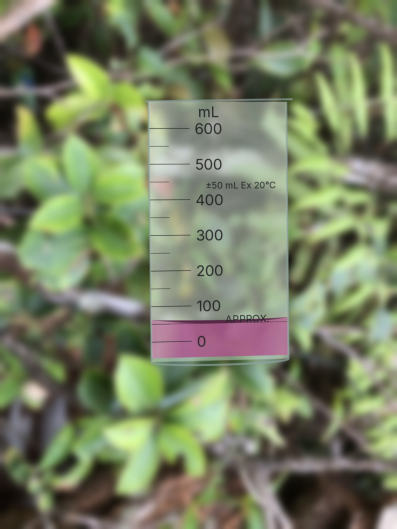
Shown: value=50 unit=mL
